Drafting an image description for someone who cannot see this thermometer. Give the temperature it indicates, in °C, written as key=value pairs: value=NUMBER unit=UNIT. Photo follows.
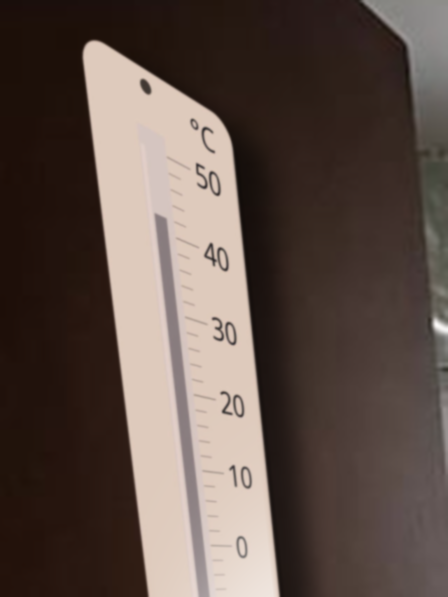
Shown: value=42 unit=°C
